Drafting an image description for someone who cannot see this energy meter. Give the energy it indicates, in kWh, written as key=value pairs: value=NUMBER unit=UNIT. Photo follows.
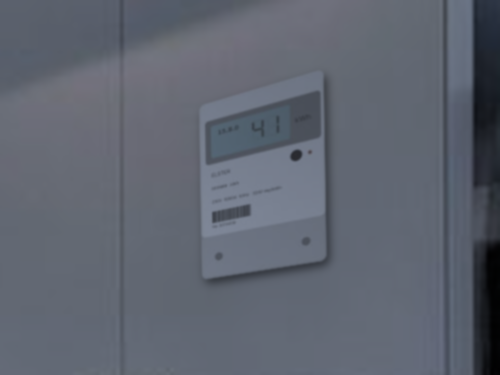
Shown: value=41 unit=kWh
